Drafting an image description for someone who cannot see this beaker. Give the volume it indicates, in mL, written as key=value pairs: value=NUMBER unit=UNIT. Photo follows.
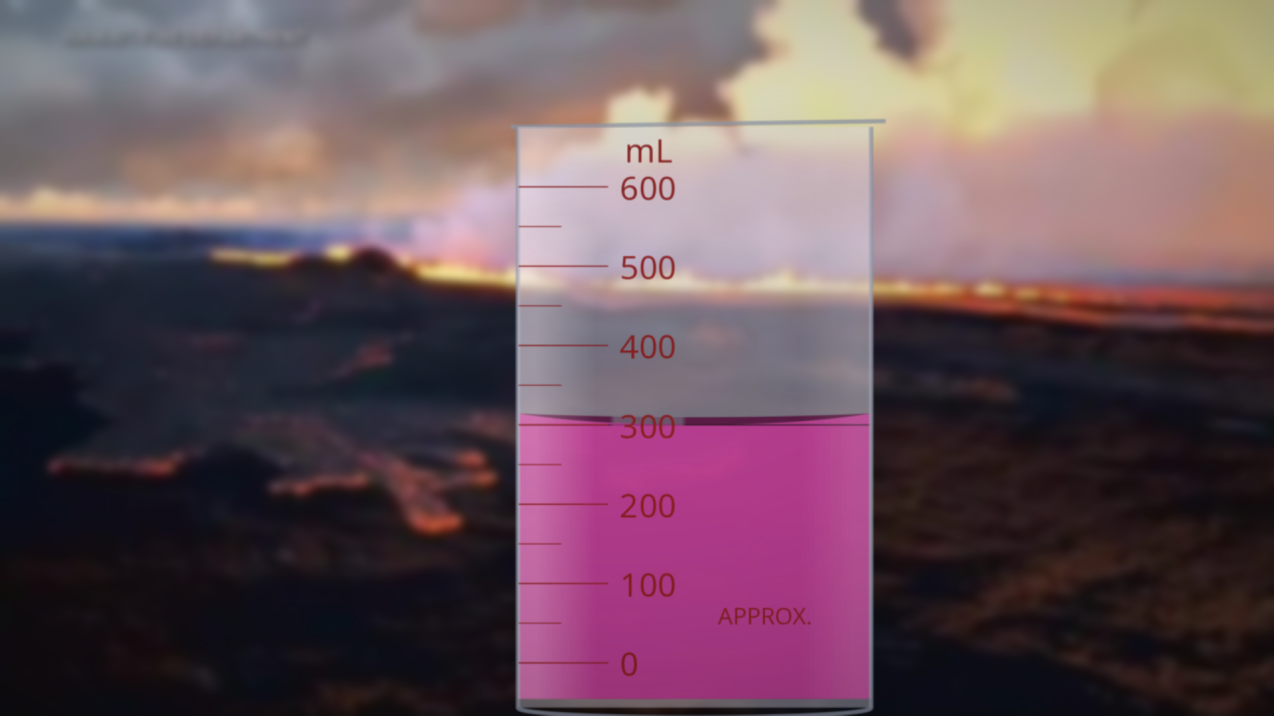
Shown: value=300 unit=mL
